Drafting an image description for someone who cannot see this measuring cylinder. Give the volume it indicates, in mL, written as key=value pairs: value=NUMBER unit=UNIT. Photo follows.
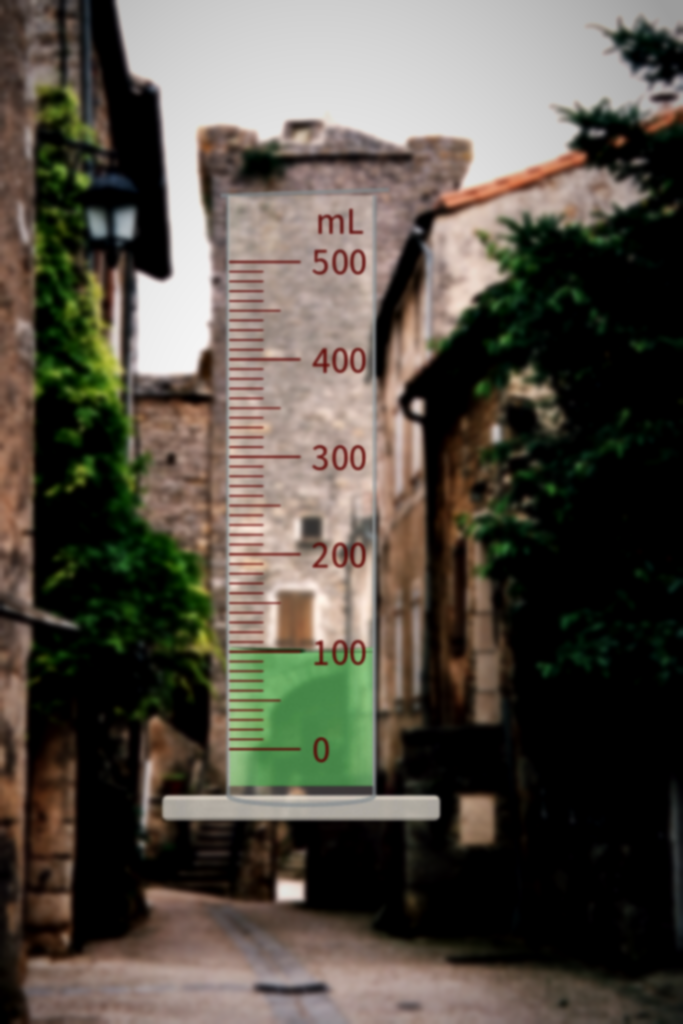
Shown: value=100 unit=mL
